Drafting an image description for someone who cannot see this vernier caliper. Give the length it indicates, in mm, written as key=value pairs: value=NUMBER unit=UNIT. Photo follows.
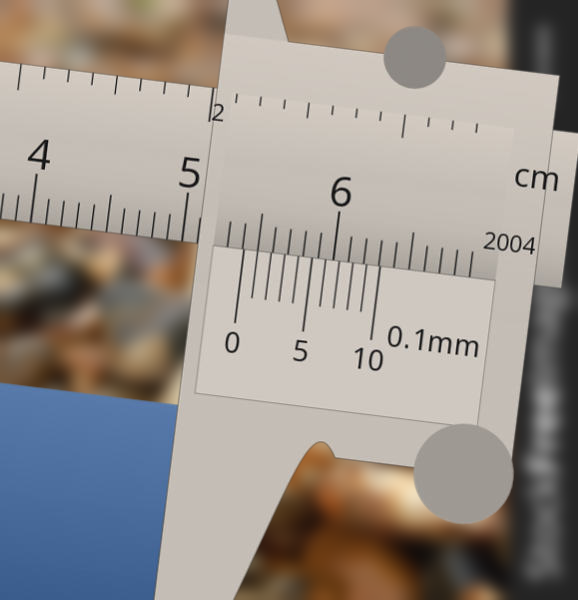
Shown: value=54.1 unit=mm
